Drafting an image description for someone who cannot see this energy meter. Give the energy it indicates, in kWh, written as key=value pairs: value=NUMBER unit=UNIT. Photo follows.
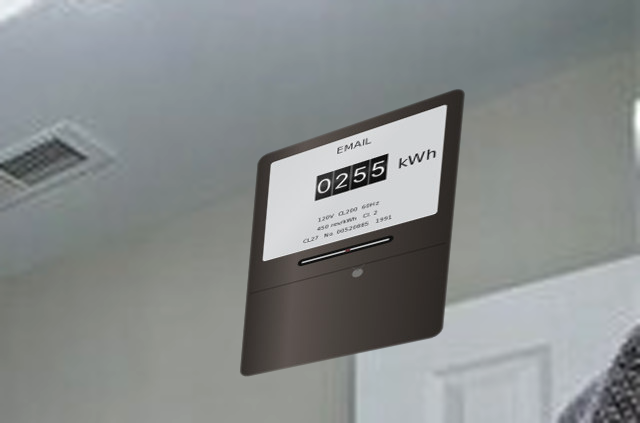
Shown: value=255 unit=kWh
